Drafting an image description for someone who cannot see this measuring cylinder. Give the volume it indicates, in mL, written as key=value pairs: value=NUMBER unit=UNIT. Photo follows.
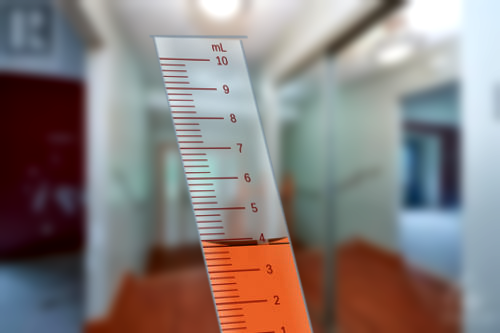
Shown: value=3.8 unit=mL
